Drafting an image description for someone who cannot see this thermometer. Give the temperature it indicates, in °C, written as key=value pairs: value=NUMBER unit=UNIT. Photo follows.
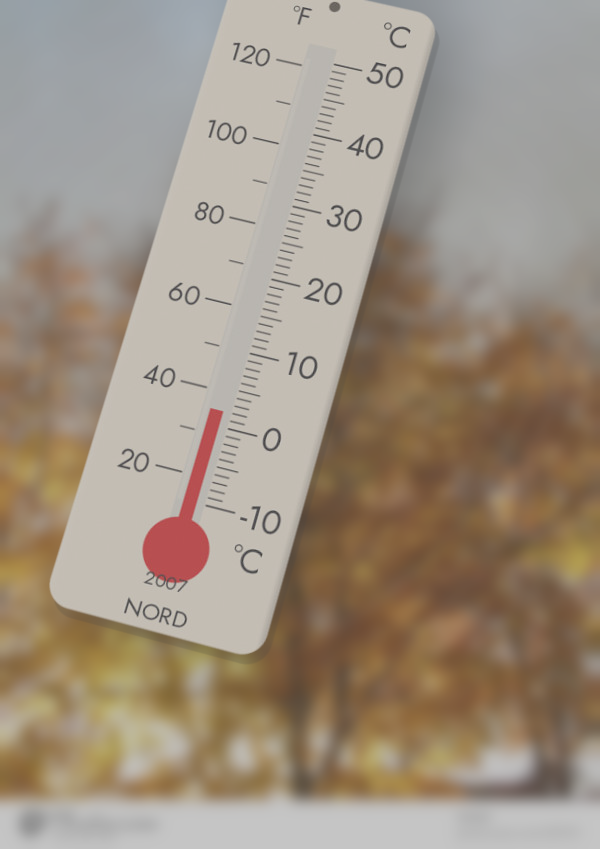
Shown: value=2 unit=°C
